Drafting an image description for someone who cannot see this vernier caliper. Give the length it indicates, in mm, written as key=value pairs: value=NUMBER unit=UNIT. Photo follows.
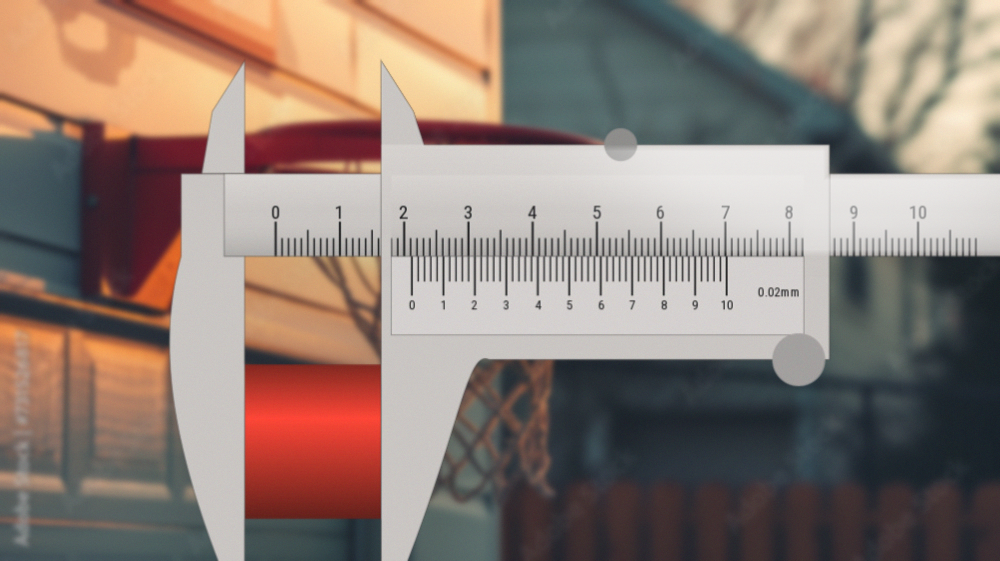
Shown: value=21.2 unit=mm
